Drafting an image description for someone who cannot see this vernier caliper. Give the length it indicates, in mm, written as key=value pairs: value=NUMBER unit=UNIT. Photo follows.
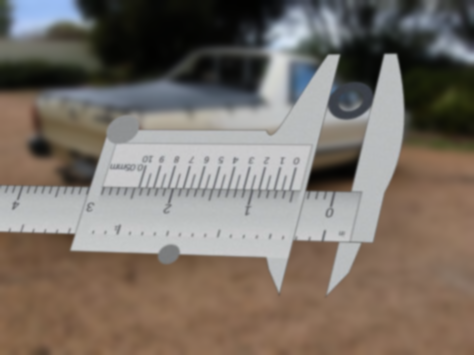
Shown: value=5.4 unit=mm
